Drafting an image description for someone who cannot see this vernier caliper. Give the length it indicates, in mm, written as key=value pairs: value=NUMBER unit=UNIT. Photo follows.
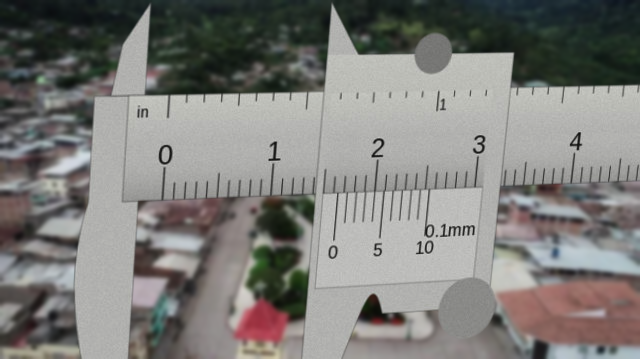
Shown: value=16.4 unit=mm
